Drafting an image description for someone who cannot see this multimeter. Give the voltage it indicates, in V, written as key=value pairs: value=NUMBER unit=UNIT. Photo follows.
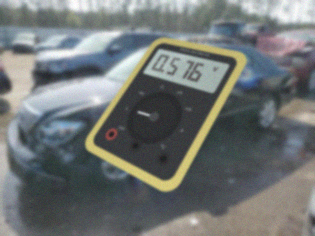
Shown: value=0.576 unit=V
